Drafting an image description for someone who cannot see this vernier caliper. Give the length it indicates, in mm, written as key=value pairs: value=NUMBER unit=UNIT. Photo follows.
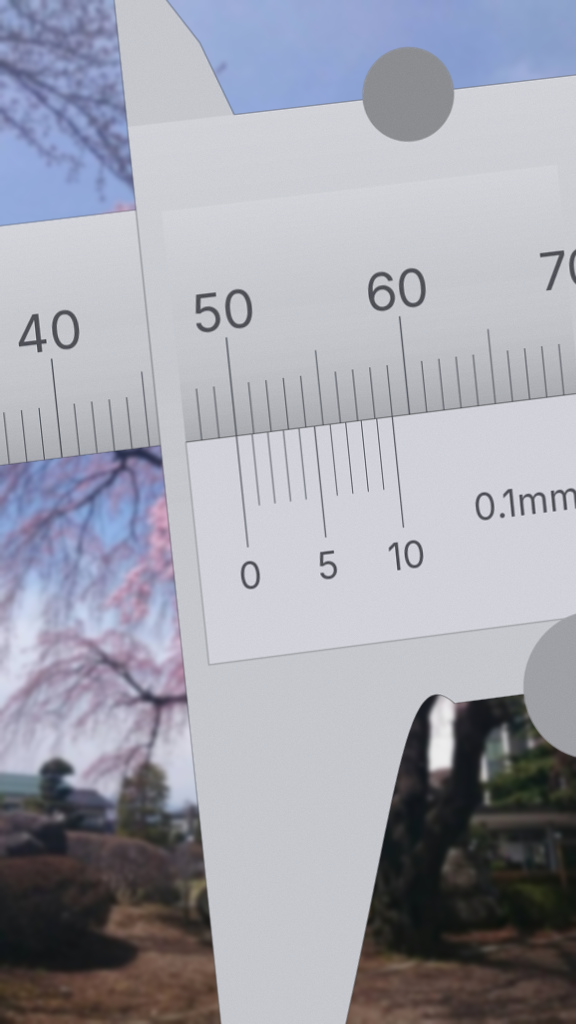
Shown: value=50.0 unit=mm
